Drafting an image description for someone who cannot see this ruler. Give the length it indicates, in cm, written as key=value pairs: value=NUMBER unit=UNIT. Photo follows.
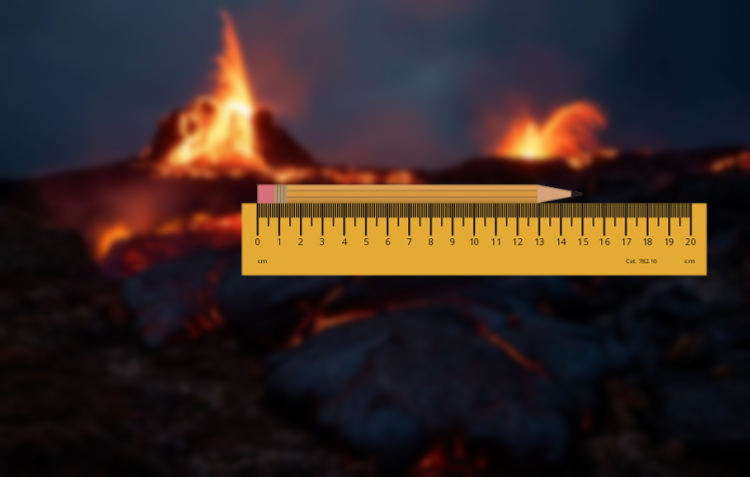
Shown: value=15 unit=cm
